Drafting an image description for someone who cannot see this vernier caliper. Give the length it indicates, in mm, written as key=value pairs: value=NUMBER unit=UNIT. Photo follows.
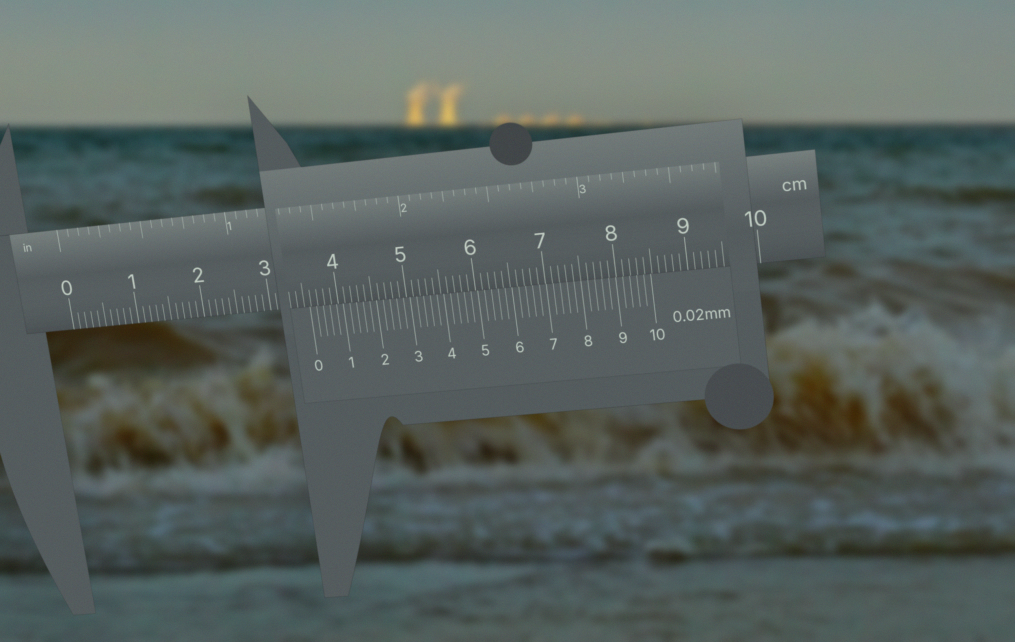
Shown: value=35.8 unit=mm
